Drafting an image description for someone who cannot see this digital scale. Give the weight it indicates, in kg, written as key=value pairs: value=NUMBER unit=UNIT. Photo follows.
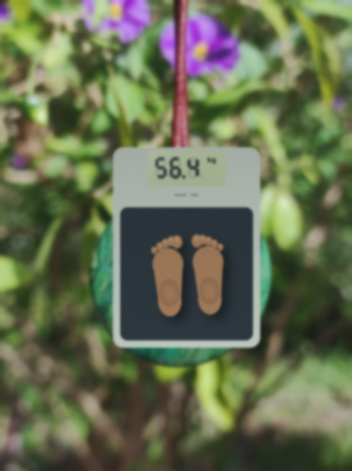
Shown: value=56.4 unit=kg
